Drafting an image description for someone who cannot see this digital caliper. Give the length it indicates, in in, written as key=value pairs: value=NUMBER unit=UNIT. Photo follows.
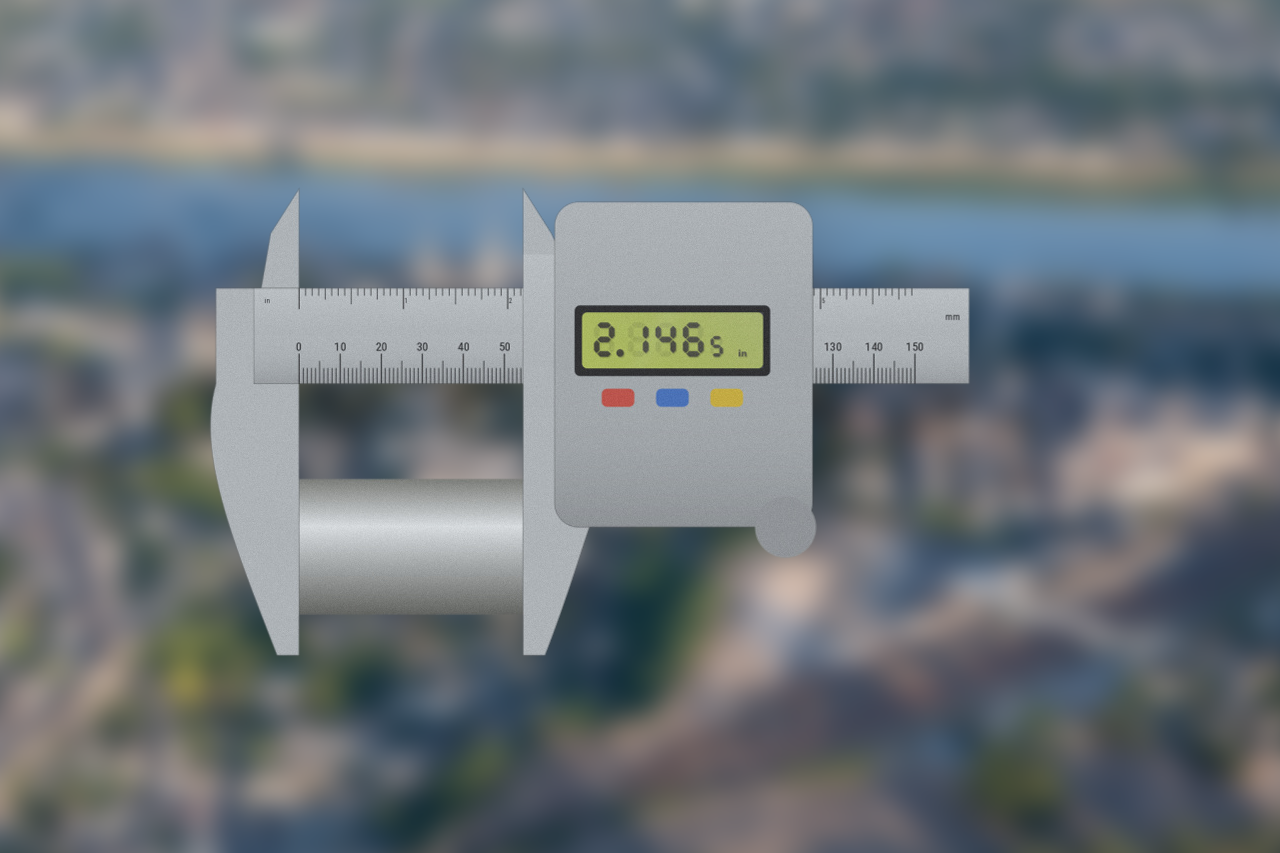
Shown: value=2.1465 unit=in
